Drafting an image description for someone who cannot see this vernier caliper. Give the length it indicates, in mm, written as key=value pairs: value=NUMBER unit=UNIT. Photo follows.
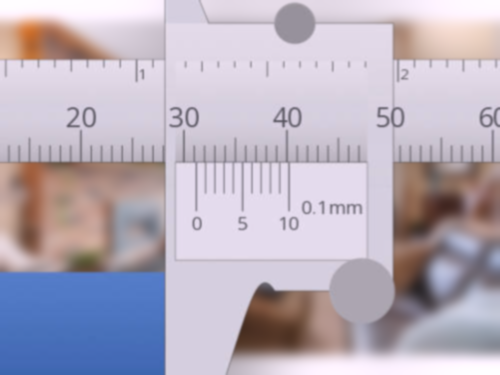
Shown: value=31.2 unit=mm
